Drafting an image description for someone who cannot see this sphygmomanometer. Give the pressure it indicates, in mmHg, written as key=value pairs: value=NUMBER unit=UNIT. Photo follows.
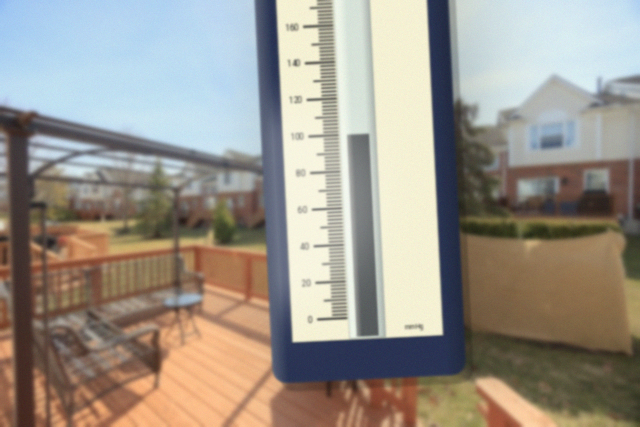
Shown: value=100 unit=mmHg
